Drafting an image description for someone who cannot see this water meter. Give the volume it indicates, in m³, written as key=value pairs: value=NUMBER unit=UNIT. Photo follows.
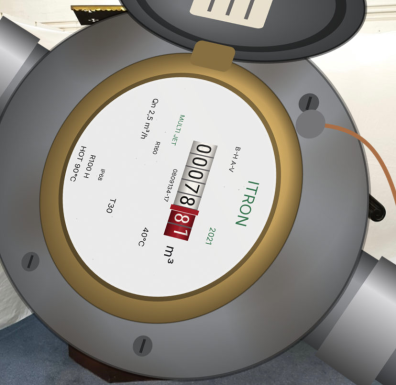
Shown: value=78.81 unit=m³
